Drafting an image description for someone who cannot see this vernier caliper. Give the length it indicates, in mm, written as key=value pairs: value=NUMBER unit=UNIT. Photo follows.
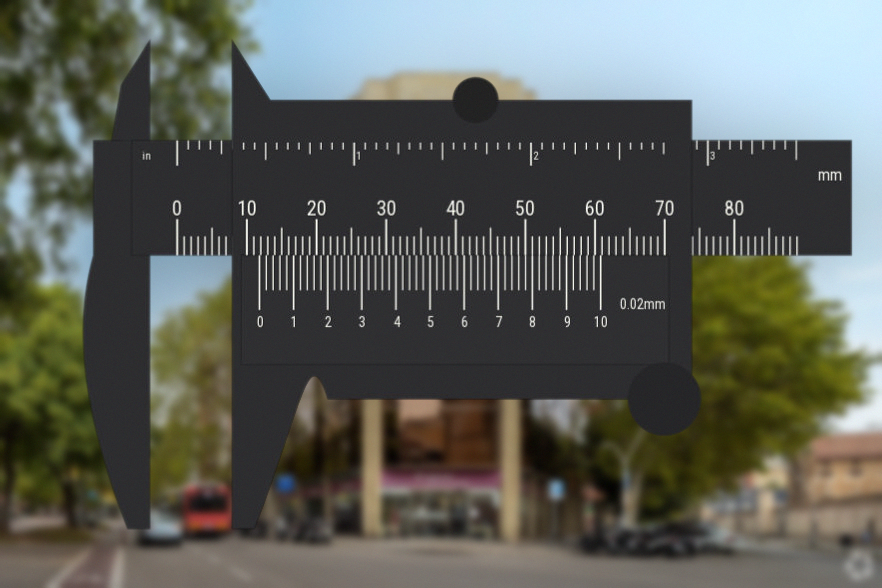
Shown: value=11.8 unit=mm
